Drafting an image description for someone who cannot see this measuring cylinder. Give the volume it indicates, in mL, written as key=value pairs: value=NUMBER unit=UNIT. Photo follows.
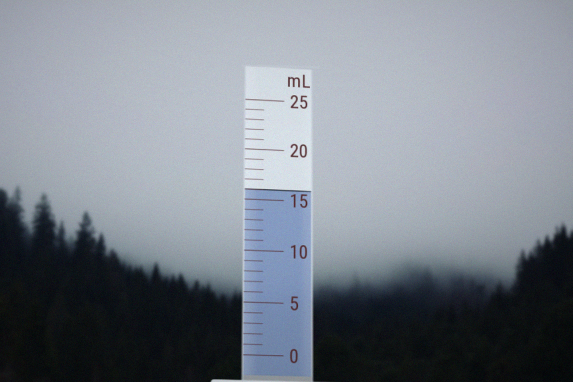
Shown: value=16 unit=mL
